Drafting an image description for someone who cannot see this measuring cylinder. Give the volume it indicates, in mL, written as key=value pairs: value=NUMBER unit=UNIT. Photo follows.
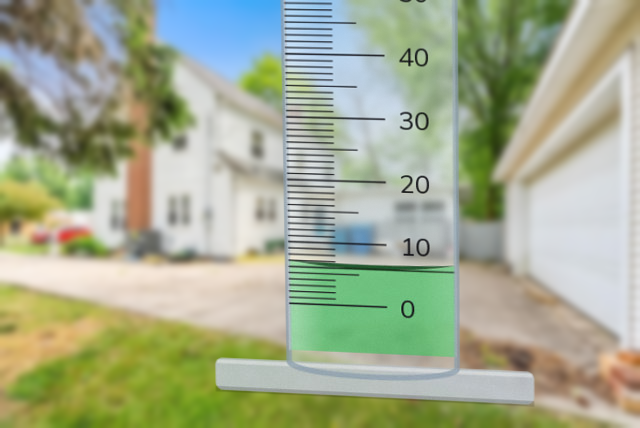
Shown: value=6 unit=mL
